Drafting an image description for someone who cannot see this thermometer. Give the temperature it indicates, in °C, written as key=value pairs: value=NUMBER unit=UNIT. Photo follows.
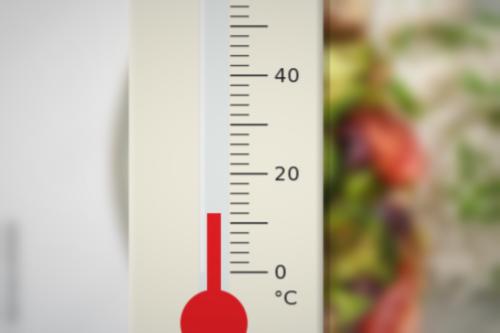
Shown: value=12 unit=°C
